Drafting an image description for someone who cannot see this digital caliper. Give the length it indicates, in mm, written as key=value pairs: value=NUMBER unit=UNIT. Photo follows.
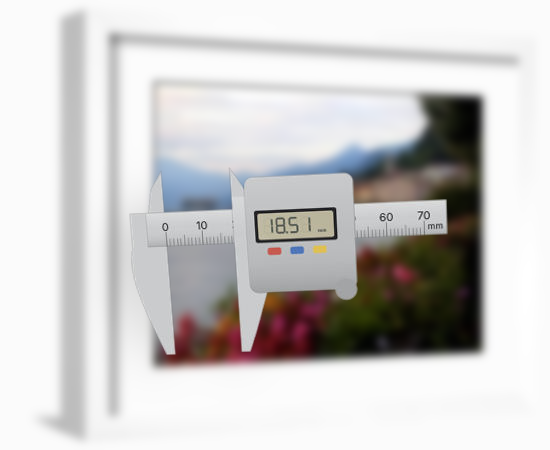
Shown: value=18.51 unit=mm
